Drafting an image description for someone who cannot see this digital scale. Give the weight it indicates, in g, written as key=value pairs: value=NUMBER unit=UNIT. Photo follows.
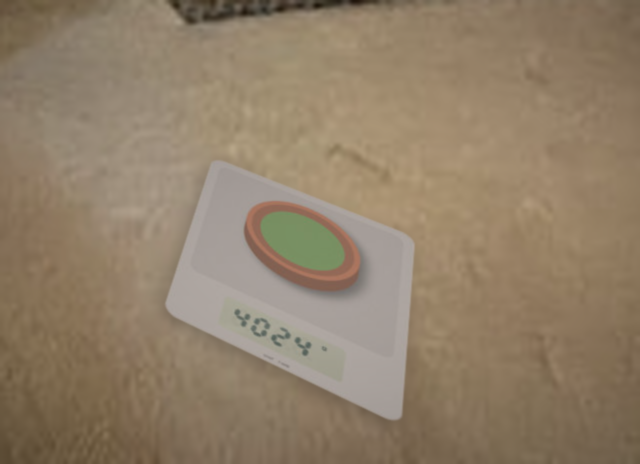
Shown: value=4024 unit=g
